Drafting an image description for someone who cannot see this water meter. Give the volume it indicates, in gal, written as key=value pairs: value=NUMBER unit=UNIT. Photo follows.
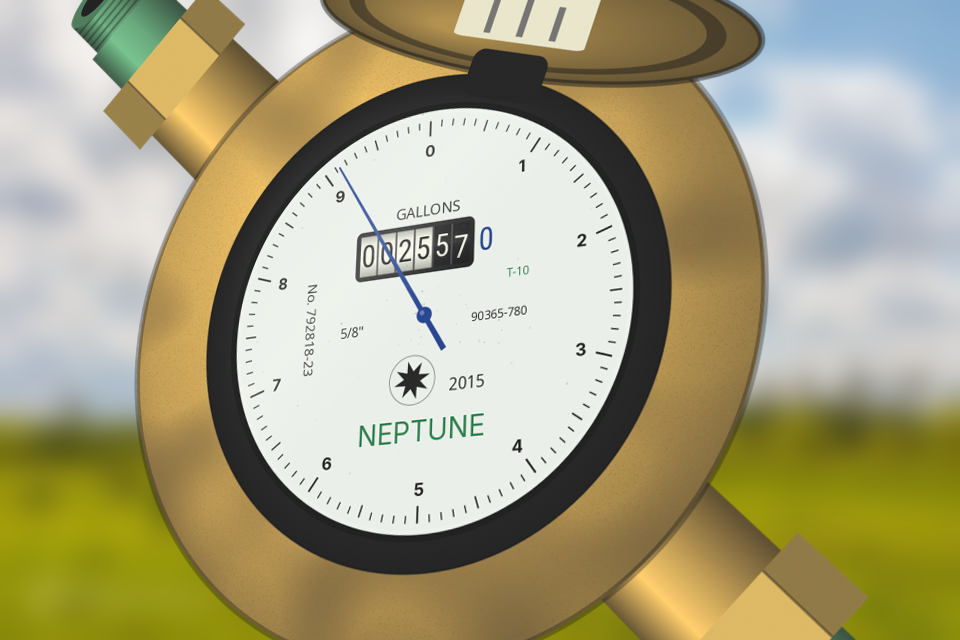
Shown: value=25569.1 unit=gal
